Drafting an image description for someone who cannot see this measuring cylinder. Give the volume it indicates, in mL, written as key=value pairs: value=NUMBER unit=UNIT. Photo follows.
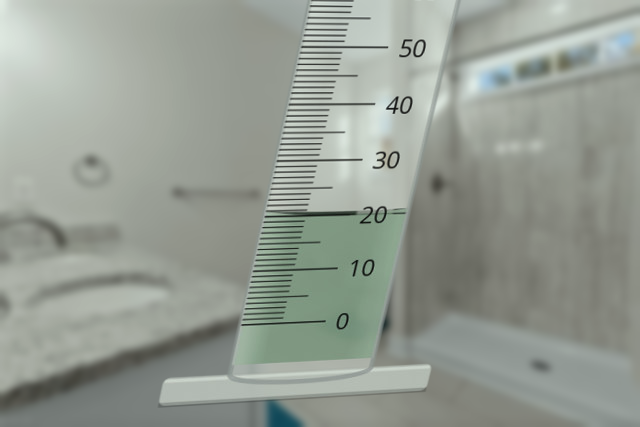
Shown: value=20 unit=mL
